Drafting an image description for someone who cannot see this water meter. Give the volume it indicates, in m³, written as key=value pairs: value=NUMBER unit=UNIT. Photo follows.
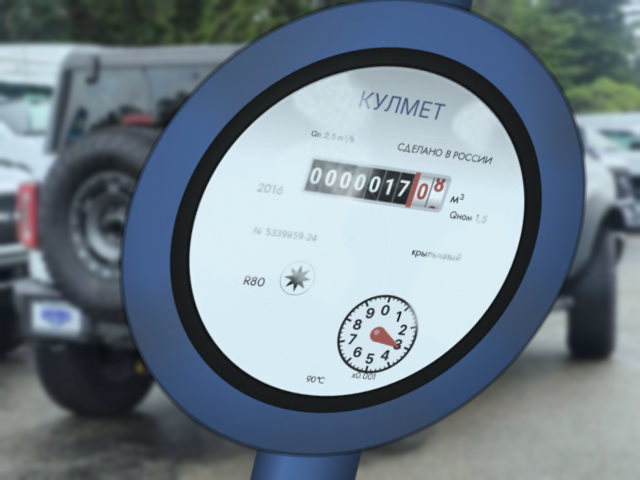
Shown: value=17.083 unit=m³
